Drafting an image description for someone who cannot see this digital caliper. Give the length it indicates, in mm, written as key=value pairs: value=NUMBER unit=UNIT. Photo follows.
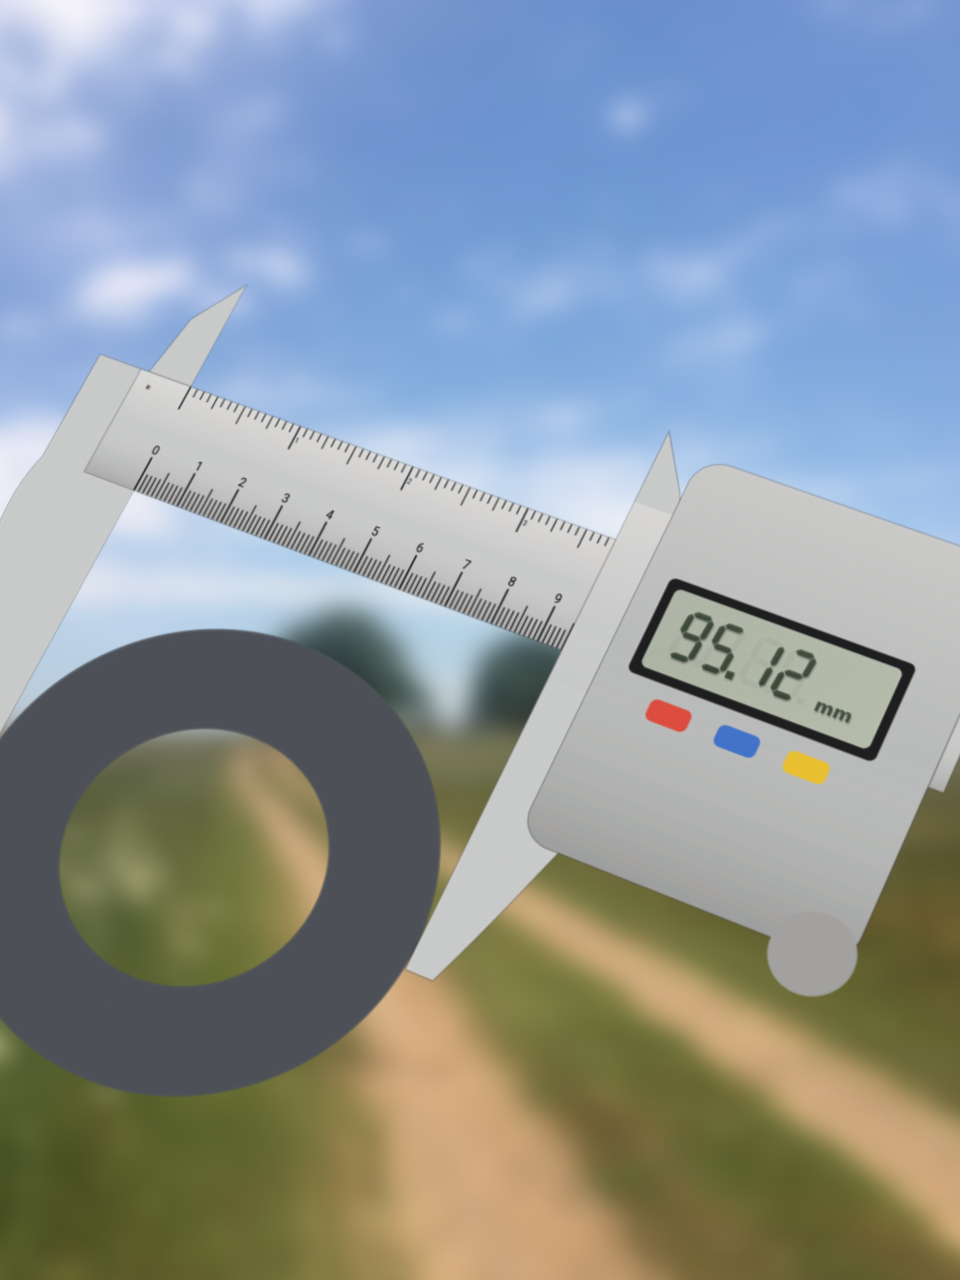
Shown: value=95.12 unit=mm
